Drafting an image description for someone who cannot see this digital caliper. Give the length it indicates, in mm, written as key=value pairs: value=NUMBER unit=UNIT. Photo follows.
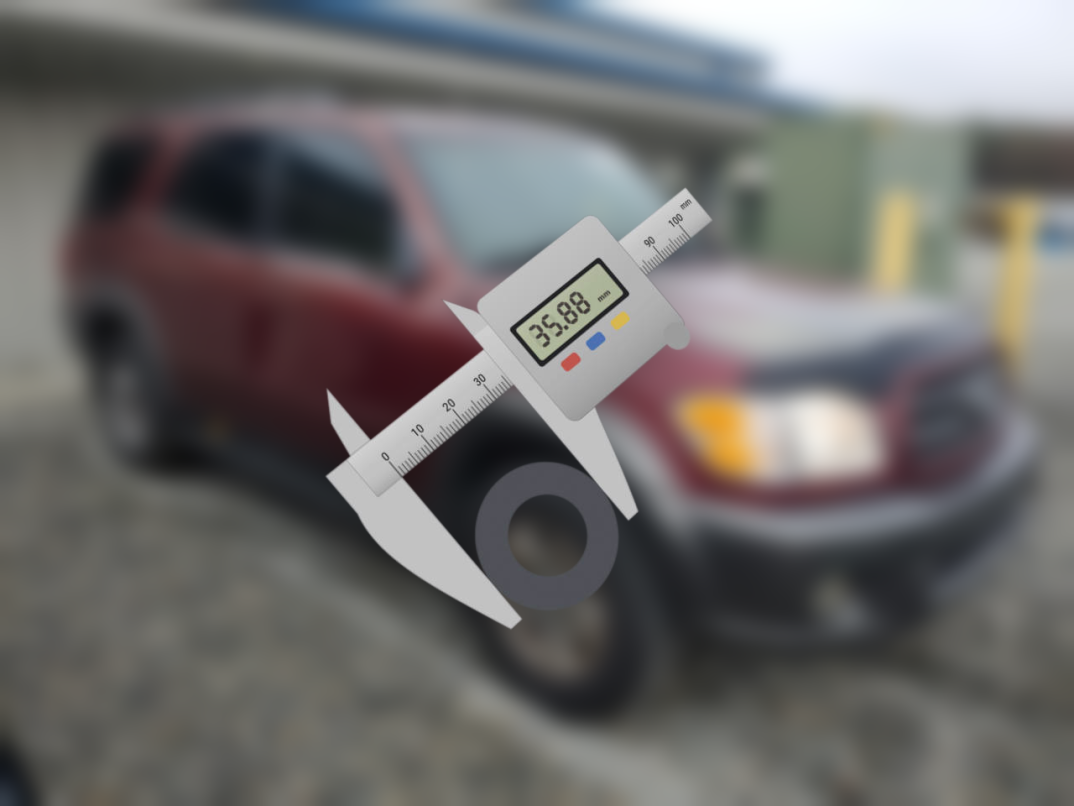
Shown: value=35.88 unit=mm
